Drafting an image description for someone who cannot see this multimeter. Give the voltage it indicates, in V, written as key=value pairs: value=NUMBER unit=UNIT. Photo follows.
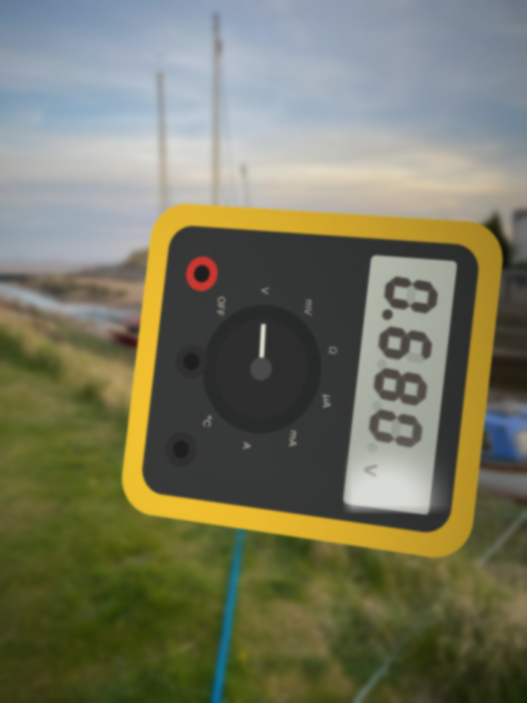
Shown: value=0.680 unit=V
